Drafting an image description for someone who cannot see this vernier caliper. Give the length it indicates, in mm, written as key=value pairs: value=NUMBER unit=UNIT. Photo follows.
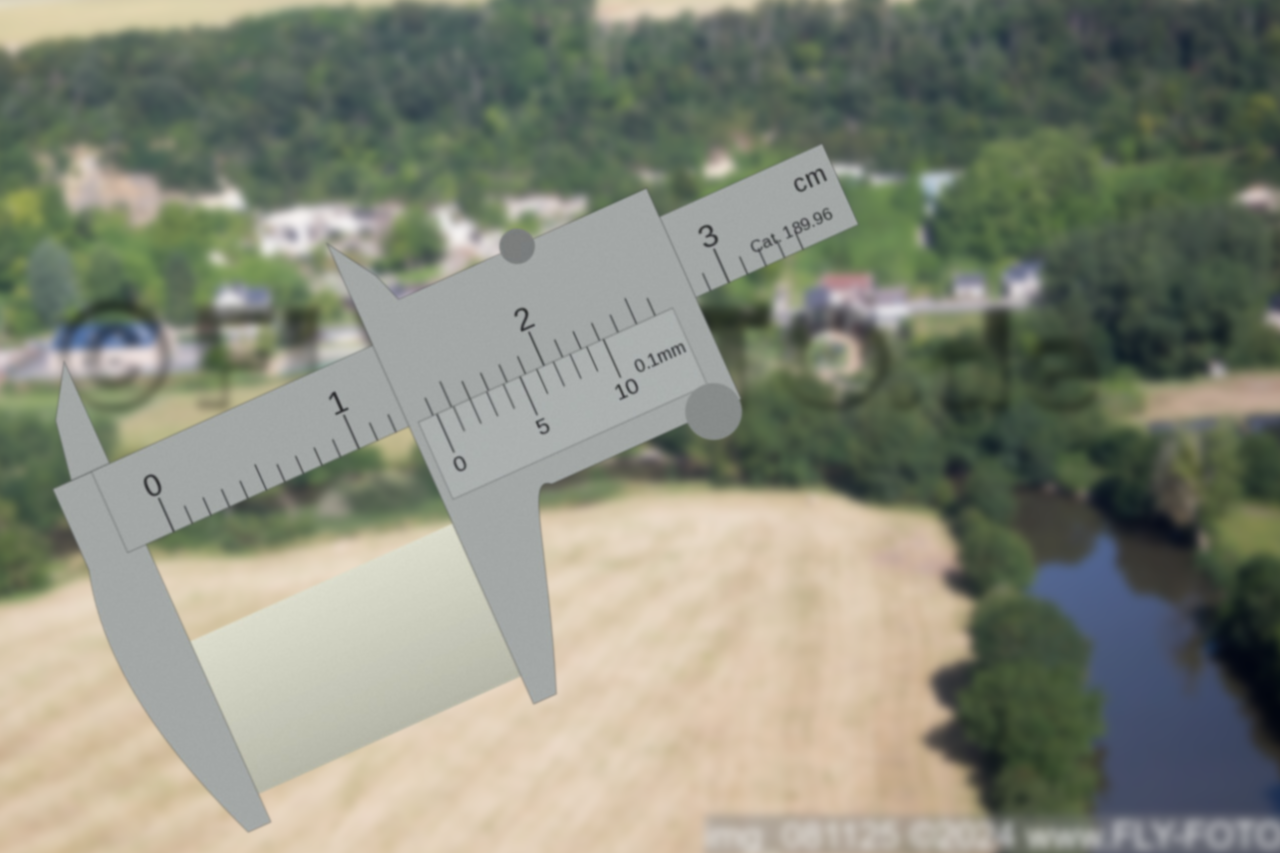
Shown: value=14.2 unit=mm
